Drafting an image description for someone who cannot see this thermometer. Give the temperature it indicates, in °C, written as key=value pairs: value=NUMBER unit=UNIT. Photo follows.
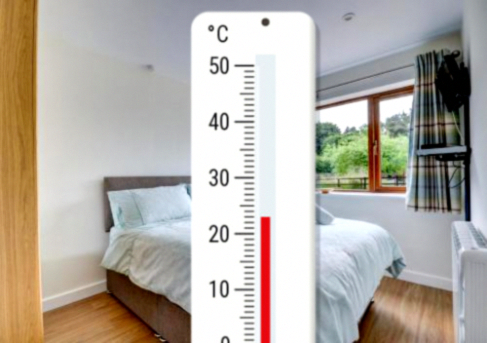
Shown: value=23 unit=°C
